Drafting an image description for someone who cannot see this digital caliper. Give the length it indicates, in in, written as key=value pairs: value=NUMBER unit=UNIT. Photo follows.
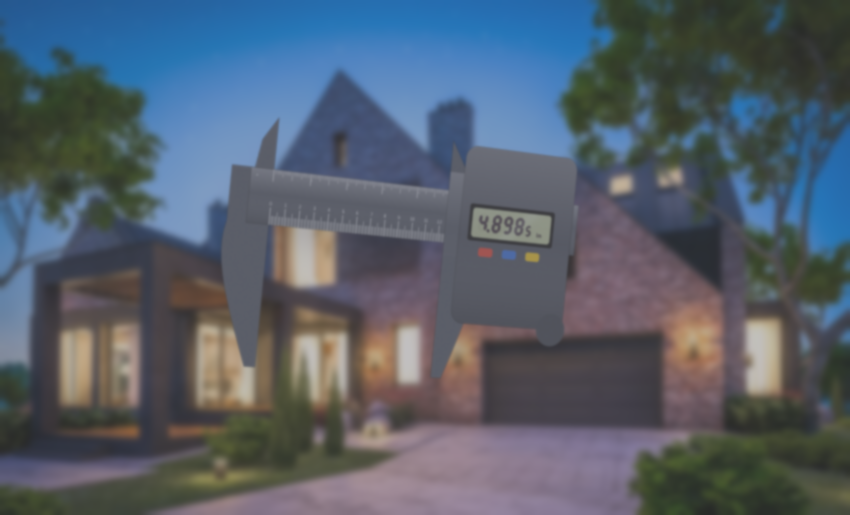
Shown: value=4.8985 unit=in
